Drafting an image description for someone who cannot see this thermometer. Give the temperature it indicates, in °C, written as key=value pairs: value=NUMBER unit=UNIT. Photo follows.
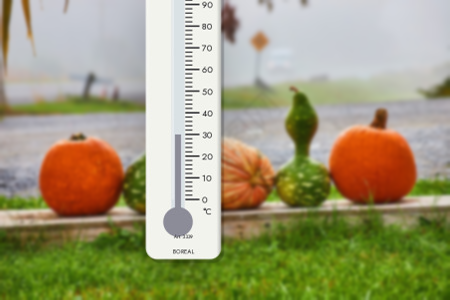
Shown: value=30 unit=°C
